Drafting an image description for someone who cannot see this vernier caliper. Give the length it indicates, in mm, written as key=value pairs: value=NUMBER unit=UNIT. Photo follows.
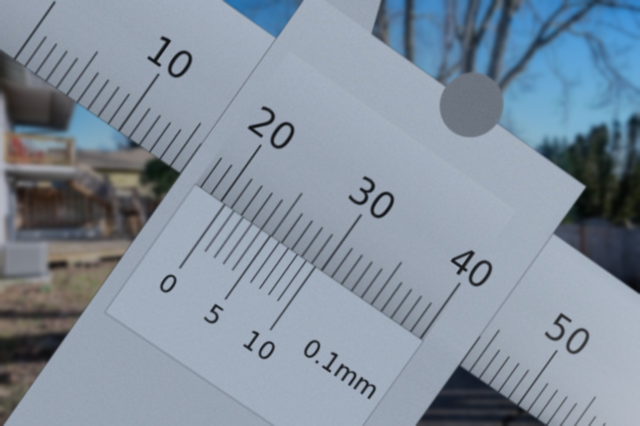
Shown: value=20.4 unit=mm
